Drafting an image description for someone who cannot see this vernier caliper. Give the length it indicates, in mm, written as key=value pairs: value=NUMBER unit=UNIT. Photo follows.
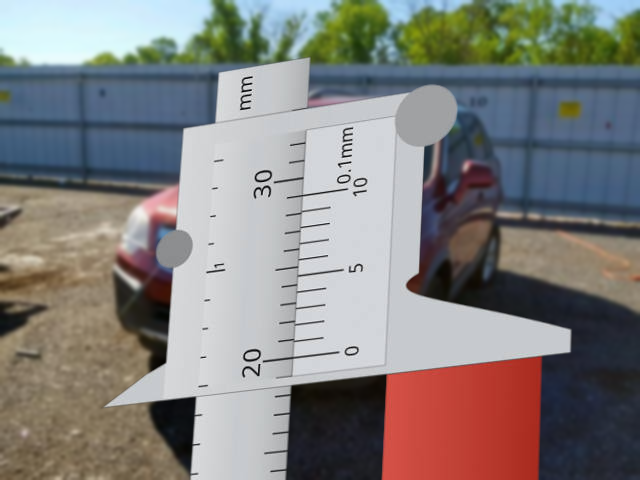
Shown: value=20.0 unit=mm
